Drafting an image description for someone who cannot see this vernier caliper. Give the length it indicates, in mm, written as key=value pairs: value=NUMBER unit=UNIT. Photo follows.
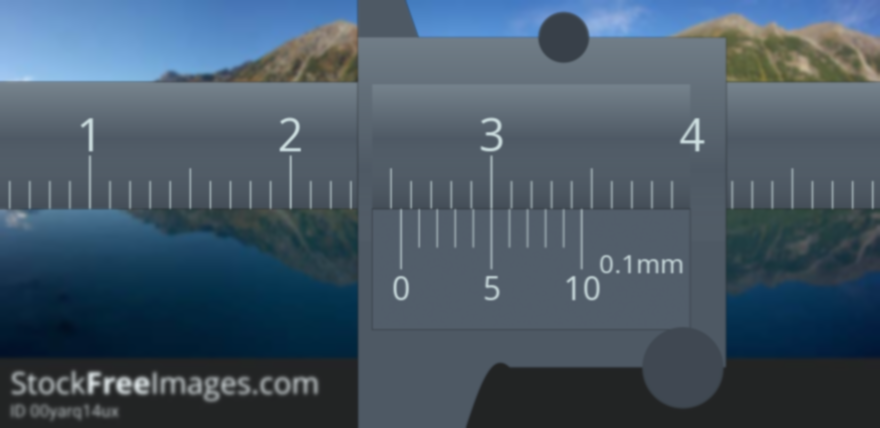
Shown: value=25.5 unit=mm
